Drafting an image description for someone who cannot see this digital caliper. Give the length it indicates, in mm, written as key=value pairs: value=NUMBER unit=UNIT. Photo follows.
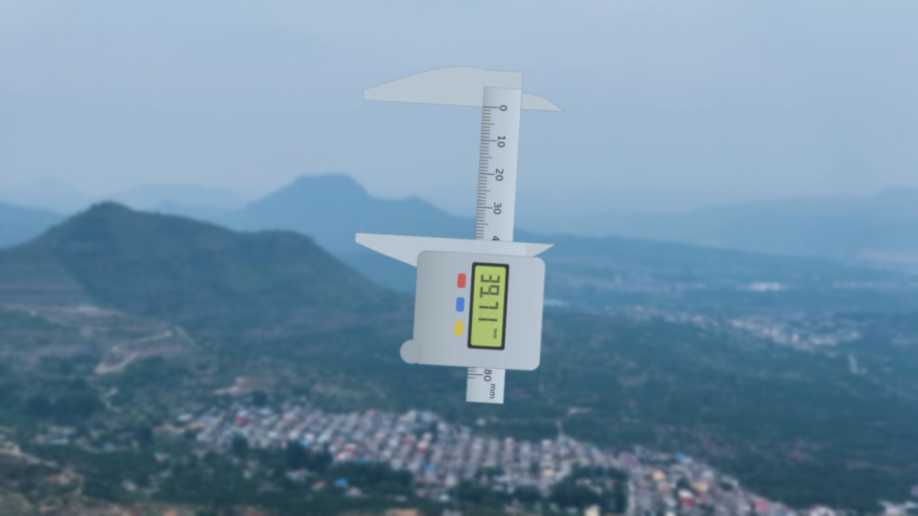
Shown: value=39.71 unit=mm
